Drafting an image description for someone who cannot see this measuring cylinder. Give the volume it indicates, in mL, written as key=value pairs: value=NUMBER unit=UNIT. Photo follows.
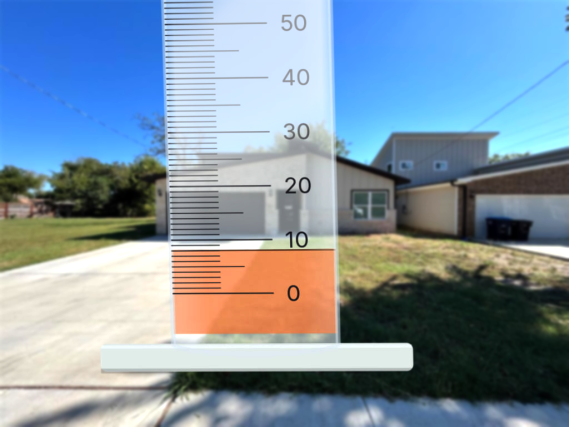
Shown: value=8 unit=mL
